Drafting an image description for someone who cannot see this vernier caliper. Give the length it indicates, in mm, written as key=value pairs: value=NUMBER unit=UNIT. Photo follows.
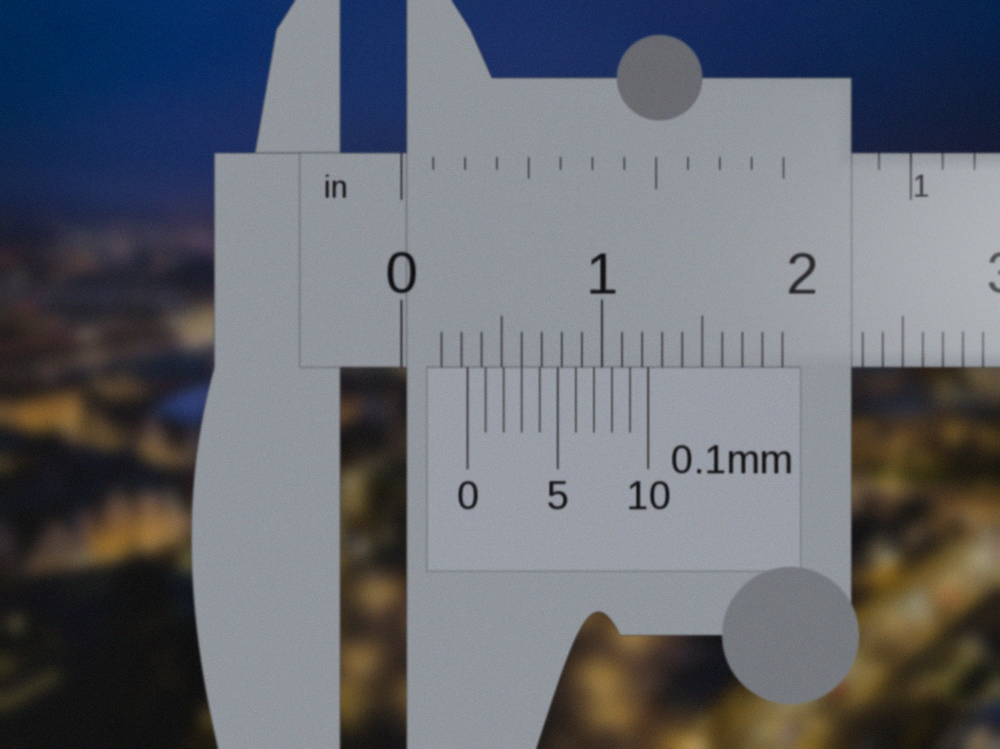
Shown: value=3.3 unit=mm
